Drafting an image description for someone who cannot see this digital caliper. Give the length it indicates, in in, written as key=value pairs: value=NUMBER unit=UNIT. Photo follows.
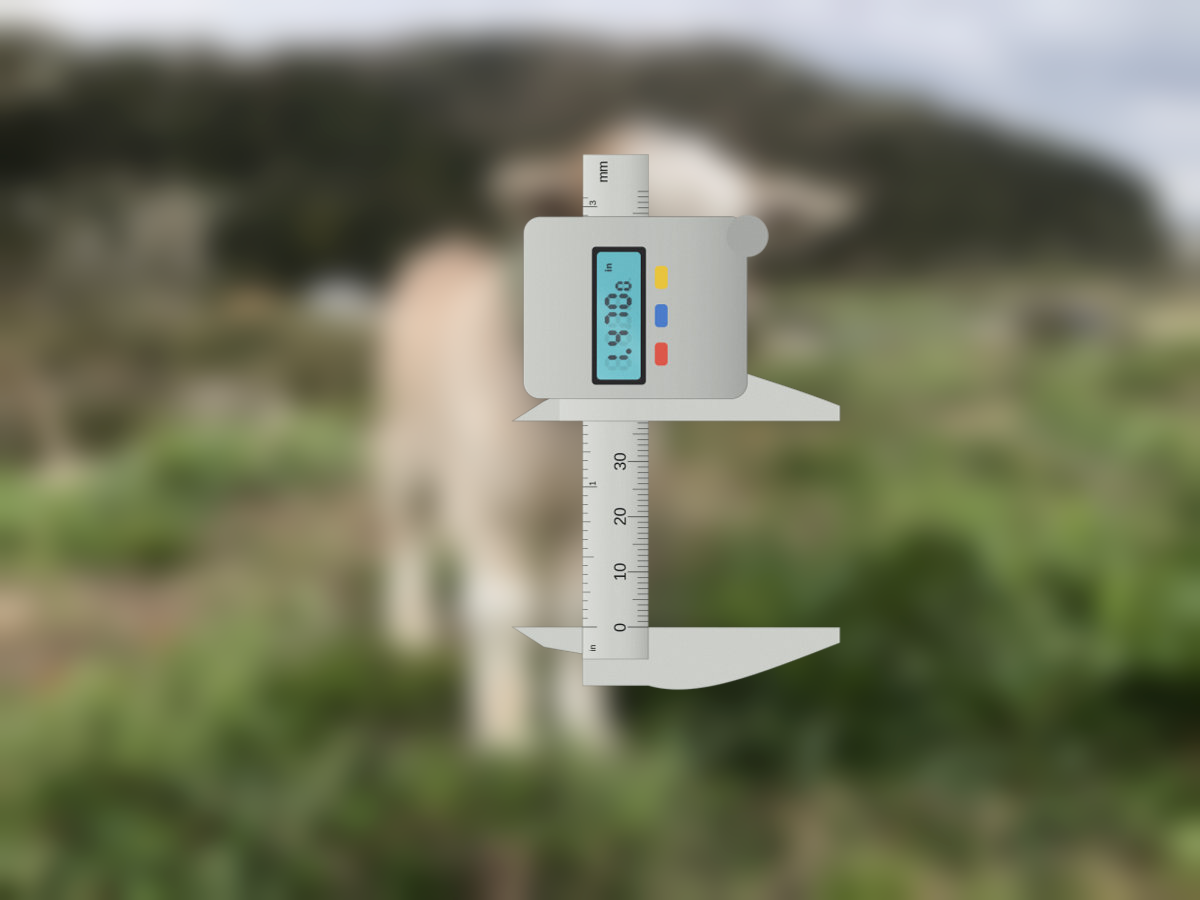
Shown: value=1.4700 unit=in
